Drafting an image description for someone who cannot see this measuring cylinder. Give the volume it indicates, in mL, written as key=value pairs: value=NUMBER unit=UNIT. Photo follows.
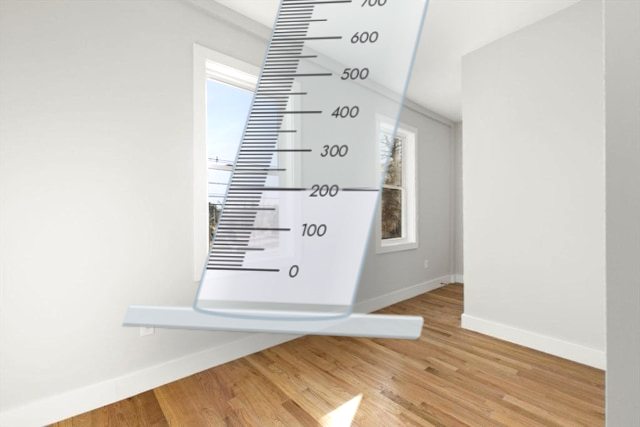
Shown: value=200 unit=mL
